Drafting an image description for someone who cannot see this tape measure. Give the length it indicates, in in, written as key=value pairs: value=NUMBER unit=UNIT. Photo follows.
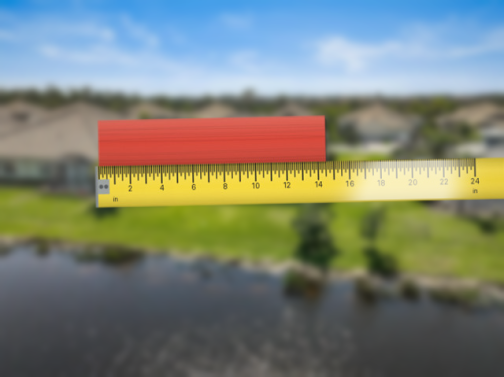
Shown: value=14.5 unit=in
